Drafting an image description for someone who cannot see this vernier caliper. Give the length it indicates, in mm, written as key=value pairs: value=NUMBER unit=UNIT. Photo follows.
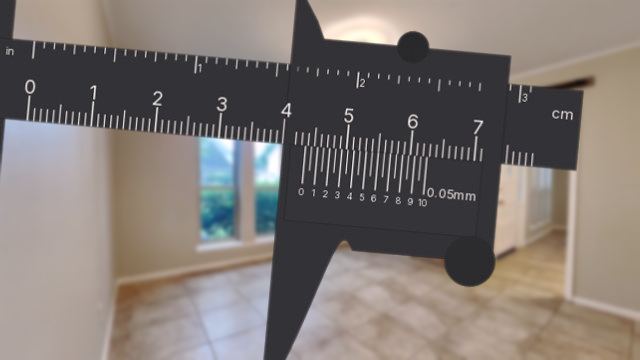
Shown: value=43.6 unit=mm
